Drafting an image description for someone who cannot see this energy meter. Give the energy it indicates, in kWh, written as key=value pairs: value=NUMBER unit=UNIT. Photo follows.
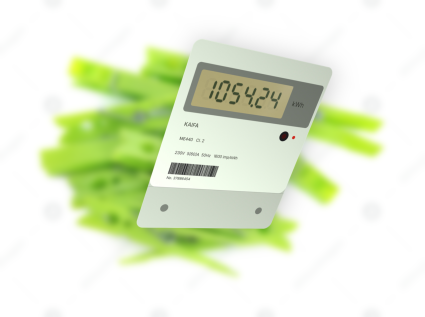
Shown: value=1054.24 unit=kWh
